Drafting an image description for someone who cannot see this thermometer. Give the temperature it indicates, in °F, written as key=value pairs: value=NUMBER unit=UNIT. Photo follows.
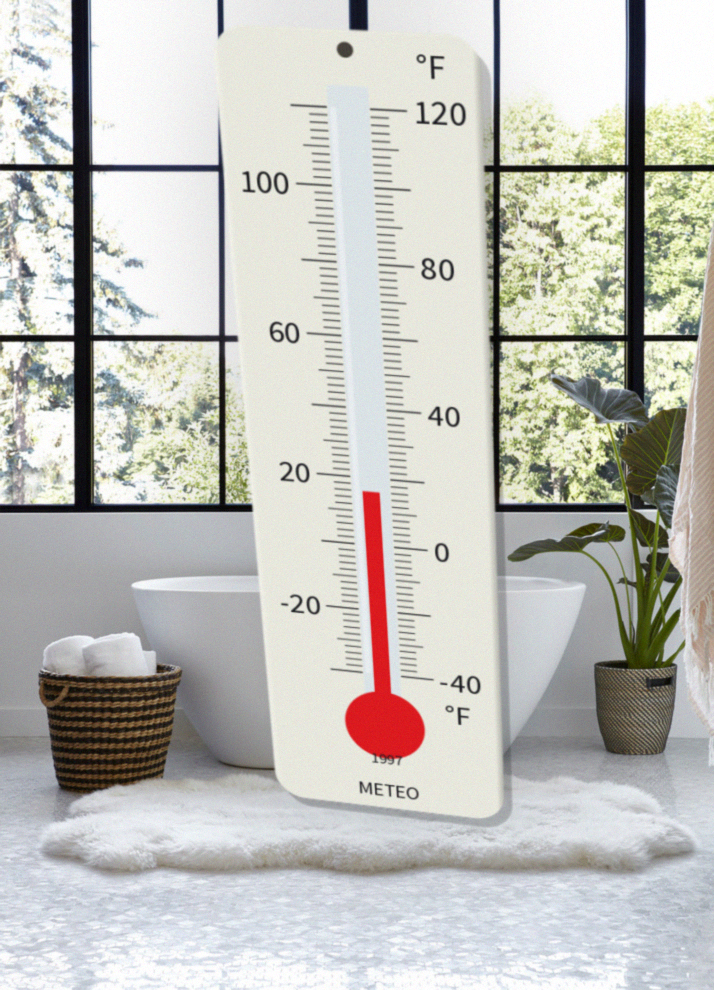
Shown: value=16 unit=°F
